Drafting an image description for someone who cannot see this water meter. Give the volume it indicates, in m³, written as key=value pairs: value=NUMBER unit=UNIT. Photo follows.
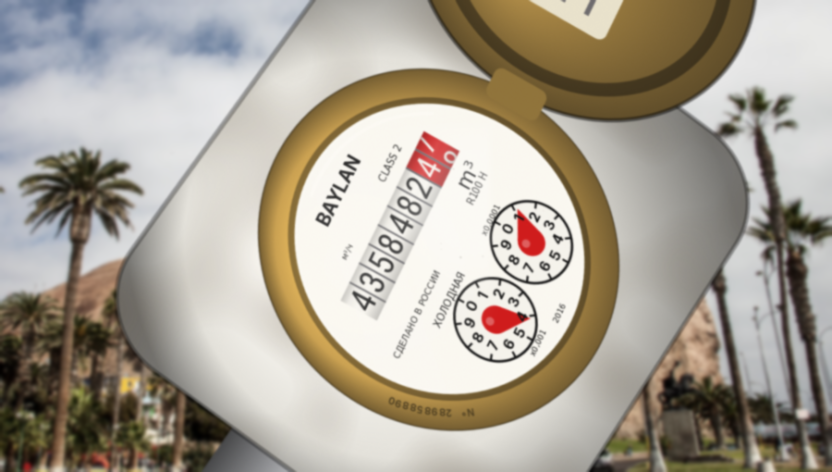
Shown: value=4358482.4741 unit=m³
